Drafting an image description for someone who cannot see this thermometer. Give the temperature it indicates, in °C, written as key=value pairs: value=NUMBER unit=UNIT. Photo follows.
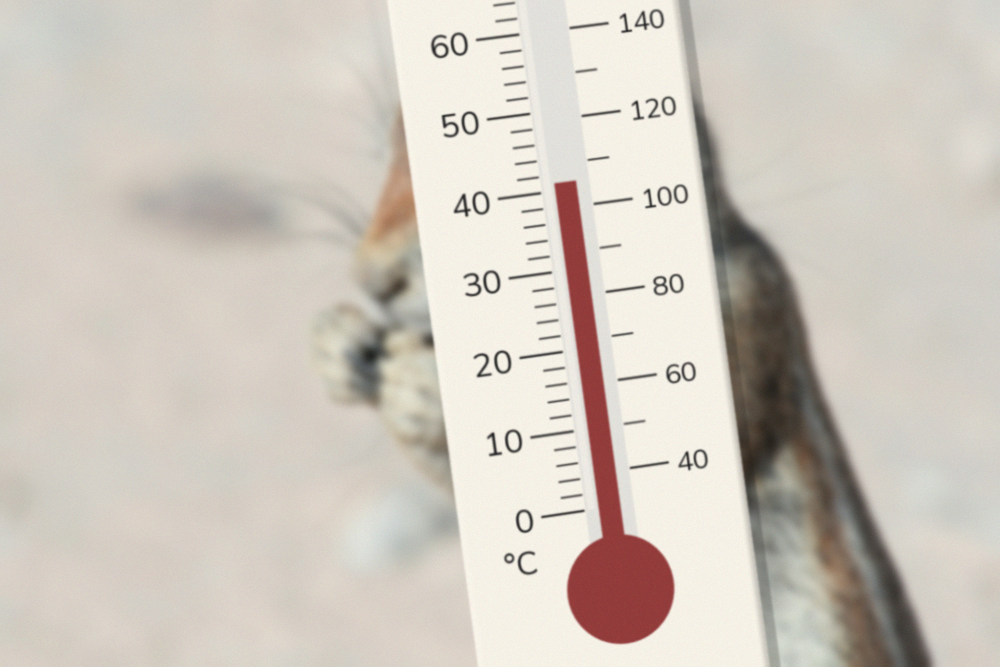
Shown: value=41 unit=°C
